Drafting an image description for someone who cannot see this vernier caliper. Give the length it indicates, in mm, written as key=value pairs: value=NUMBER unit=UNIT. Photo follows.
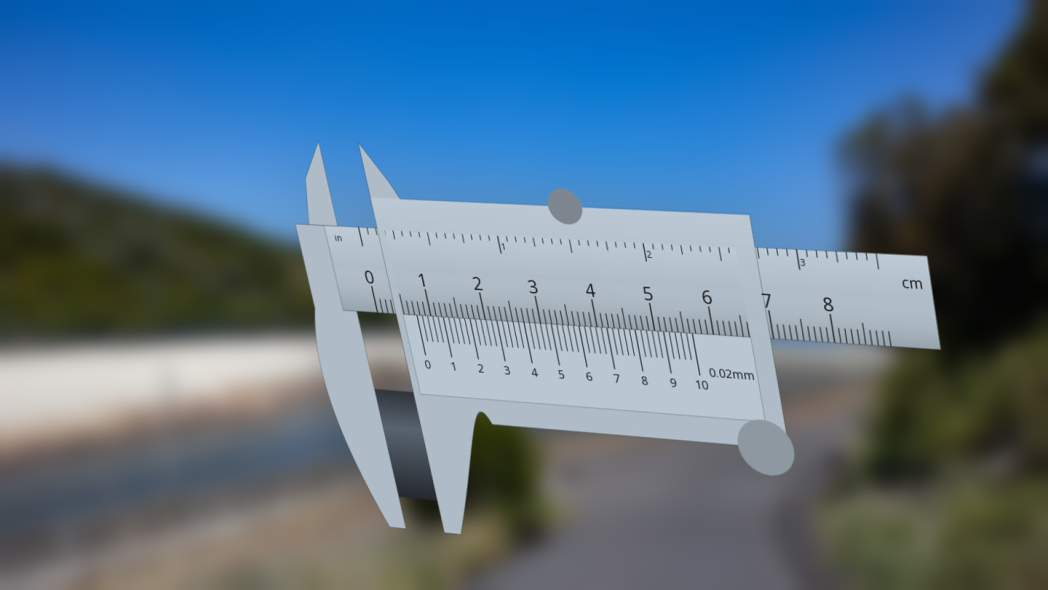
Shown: value=7.4 unit=mm
